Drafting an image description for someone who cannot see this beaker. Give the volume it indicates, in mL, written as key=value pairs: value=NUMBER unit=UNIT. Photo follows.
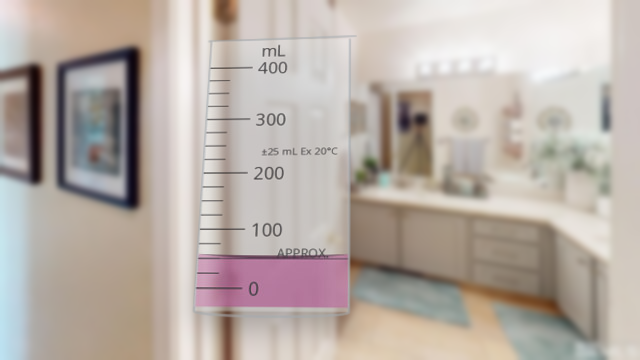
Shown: value=50 unit=mL
